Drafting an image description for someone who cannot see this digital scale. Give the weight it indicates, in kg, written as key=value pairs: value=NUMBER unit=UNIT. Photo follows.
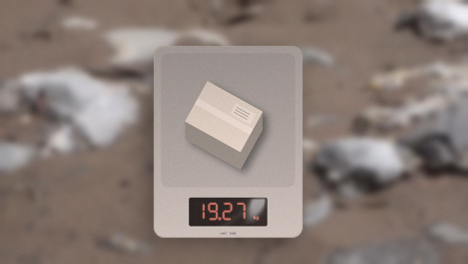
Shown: value=19.27 unit=kg
